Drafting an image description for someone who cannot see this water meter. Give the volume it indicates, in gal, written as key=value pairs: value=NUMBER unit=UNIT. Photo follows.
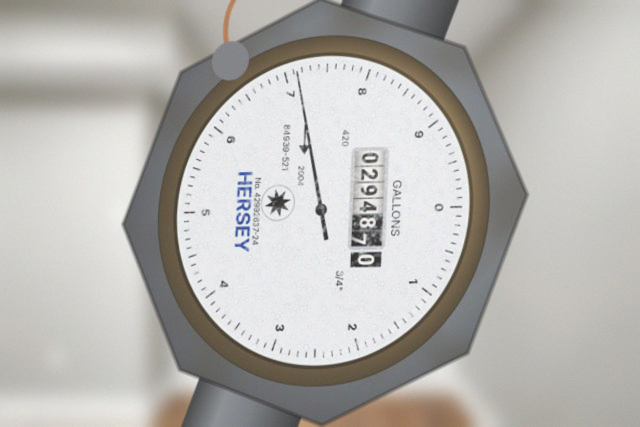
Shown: value=294867.1 unit=gal
